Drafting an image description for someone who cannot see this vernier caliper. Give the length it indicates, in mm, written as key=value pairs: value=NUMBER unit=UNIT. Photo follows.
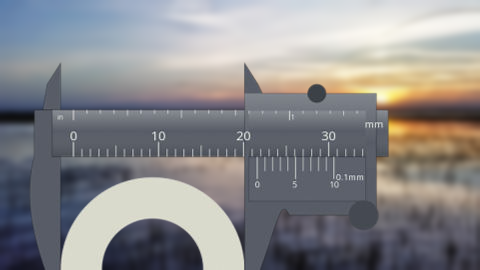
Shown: value=21.6 unit=mm
